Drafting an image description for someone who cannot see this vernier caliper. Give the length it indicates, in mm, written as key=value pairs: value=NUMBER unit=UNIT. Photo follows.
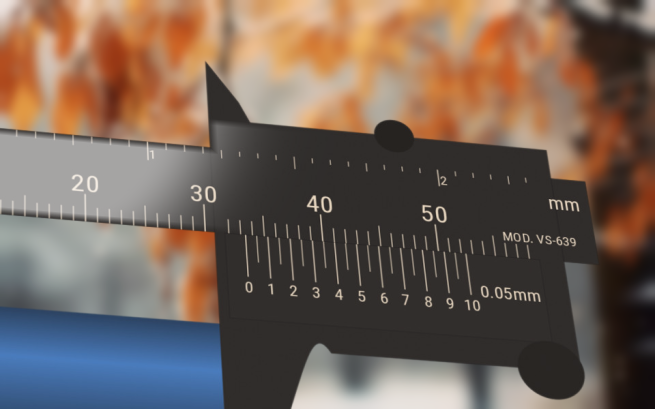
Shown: value=33.4 unit=mm
